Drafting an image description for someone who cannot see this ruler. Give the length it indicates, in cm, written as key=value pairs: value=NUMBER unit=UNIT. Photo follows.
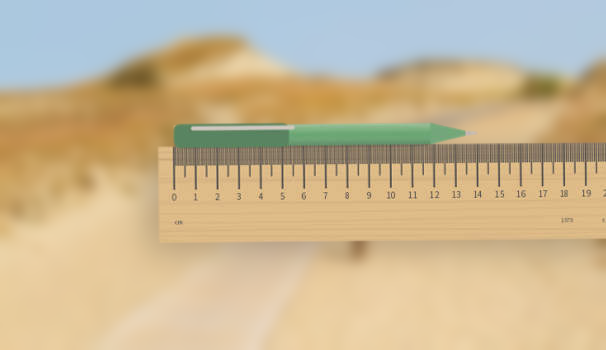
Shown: value=14 unit=cm
